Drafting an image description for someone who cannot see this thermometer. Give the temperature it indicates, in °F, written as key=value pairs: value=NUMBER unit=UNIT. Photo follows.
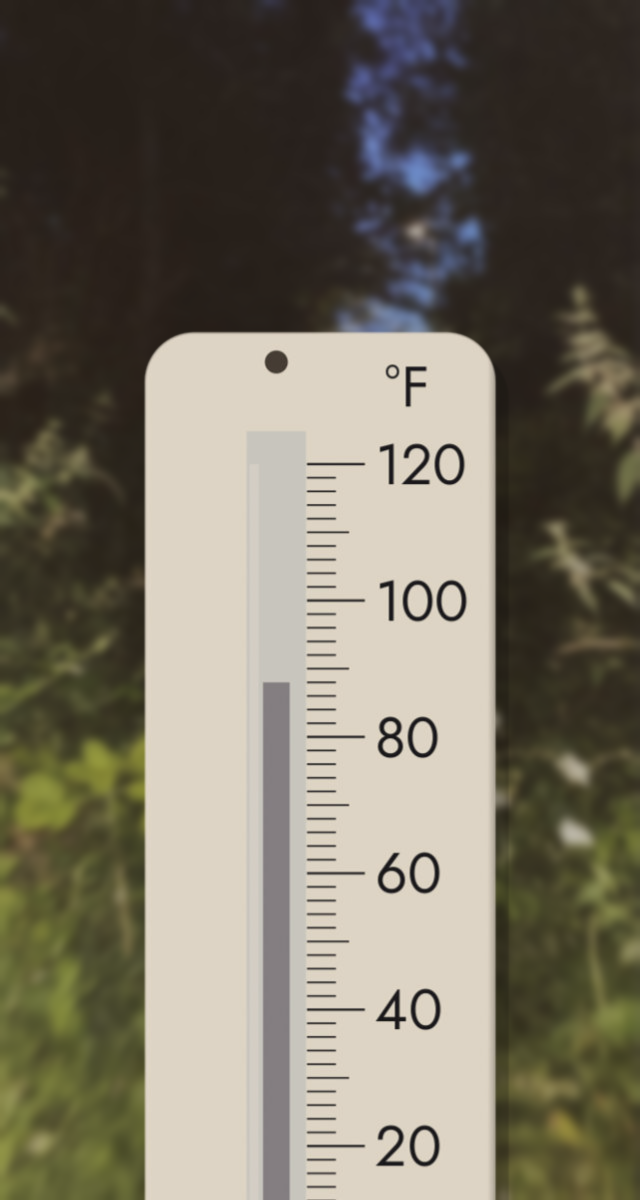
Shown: value=88 unit=°F
